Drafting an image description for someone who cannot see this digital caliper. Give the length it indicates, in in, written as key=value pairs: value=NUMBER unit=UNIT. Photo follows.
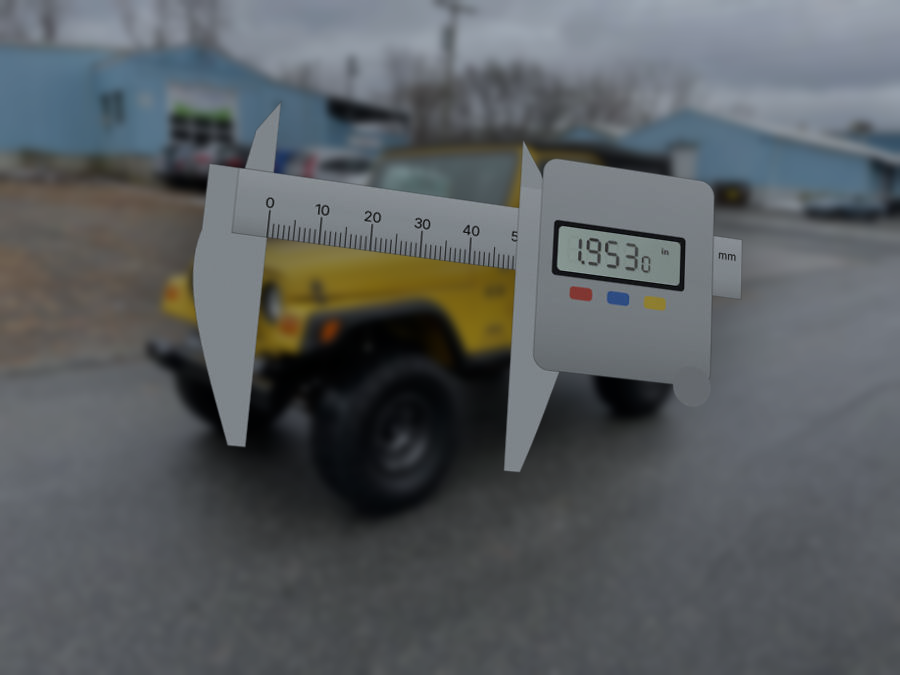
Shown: value=1.9530 unit=in
